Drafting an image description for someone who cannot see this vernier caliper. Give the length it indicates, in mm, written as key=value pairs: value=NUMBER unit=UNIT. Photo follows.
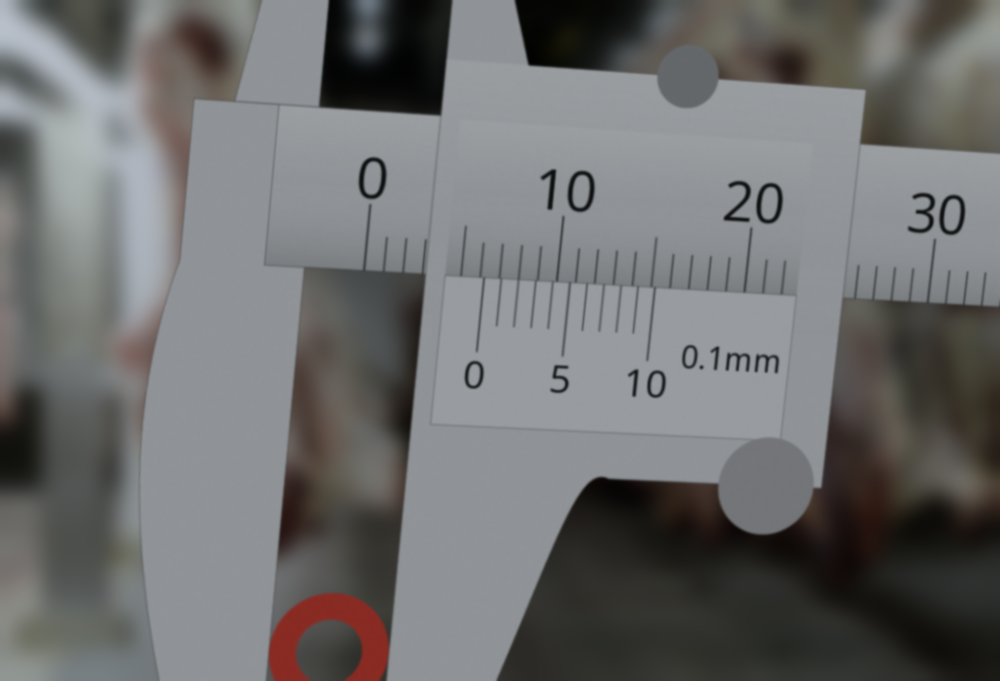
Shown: value=6.2 unit=mm
